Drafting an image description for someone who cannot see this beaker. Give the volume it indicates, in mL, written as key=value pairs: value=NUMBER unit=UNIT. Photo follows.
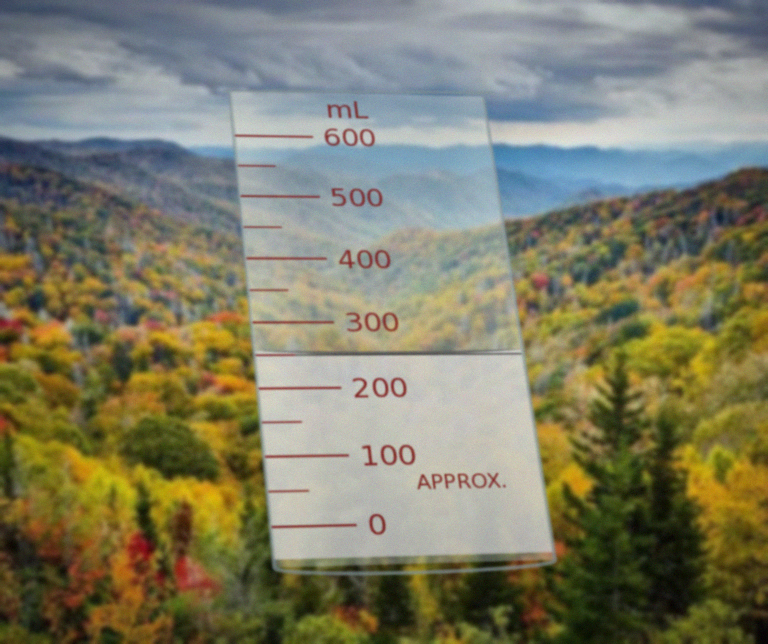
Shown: value=250 unit=mL
